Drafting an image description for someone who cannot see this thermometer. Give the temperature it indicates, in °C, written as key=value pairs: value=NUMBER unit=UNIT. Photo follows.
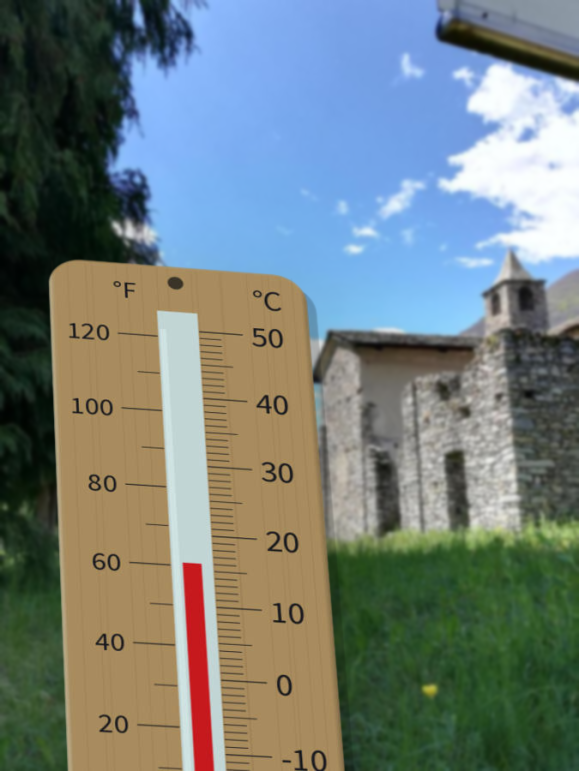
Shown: value=16 unit=°C
